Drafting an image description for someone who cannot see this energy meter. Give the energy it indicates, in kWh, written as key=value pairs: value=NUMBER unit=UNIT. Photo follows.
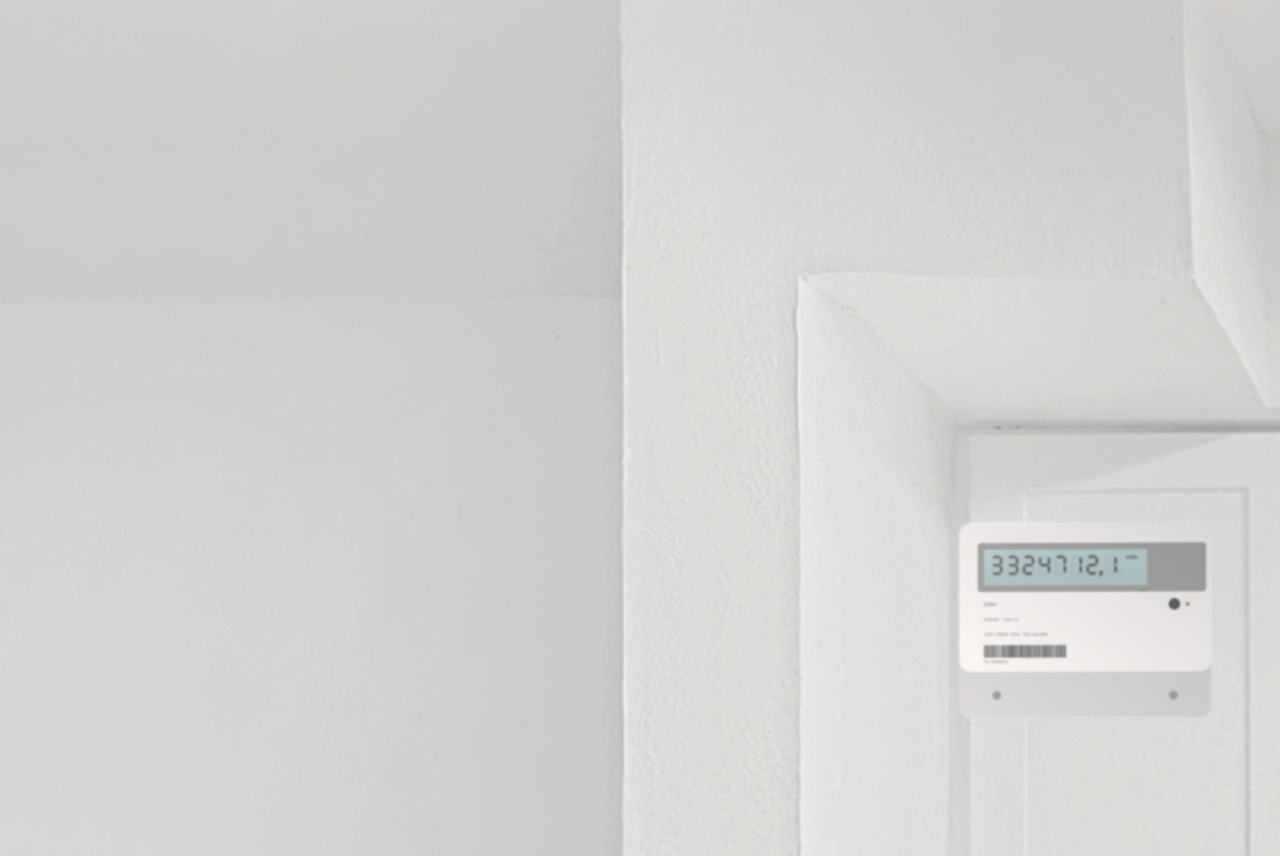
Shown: value=3324712.1 unit=kWh
